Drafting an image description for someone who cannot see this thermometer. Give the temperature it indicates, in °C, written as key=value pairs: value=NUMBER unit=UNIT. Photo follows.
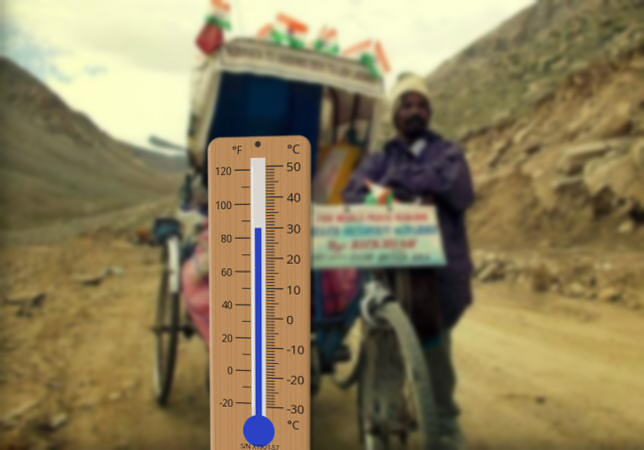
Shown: value=30 unit=°C
